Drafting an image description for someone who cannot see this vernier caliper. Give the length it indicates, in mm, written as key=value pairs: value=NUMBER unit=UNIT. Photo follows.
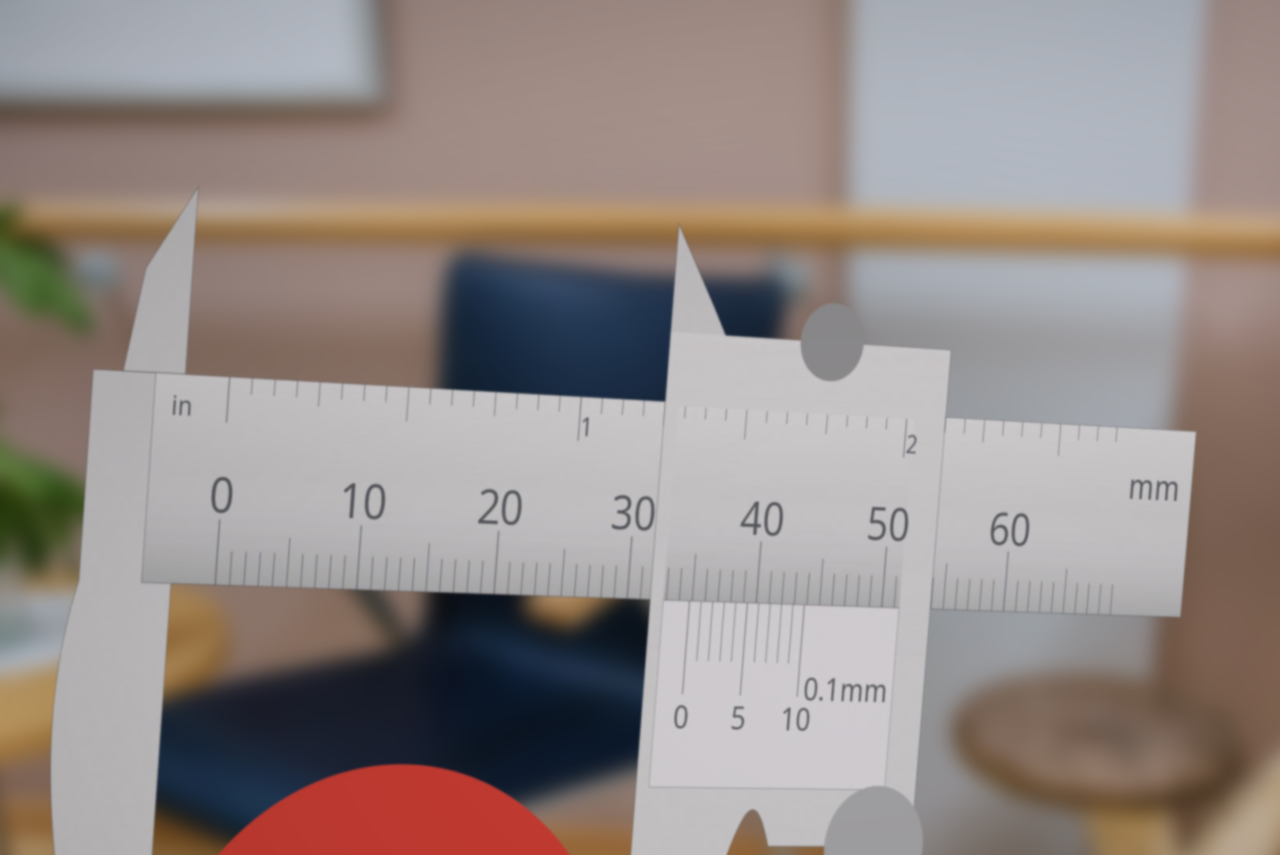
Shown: value=34.8 unit=mm
